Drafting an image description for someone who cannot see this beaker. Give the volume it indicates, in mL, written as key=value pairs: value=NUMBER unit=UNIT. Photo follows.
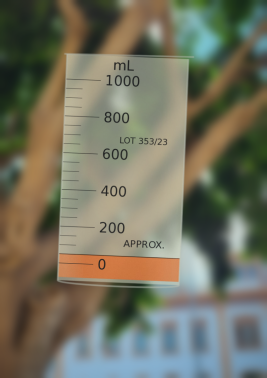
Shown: value=50 unit=mL
